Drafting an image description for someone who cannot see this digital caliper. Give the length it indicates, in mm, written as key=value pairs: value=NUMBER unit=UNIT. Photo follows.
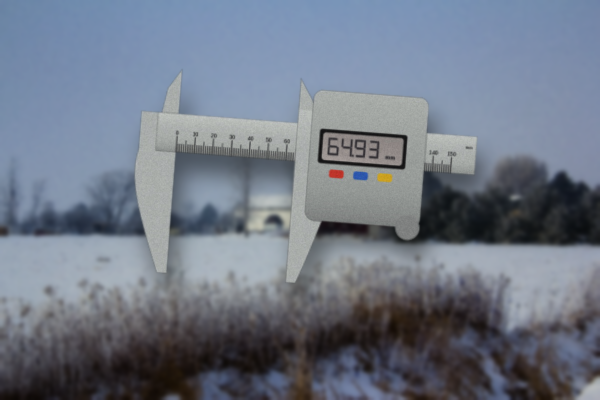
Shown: value=64.93 unit=mm
